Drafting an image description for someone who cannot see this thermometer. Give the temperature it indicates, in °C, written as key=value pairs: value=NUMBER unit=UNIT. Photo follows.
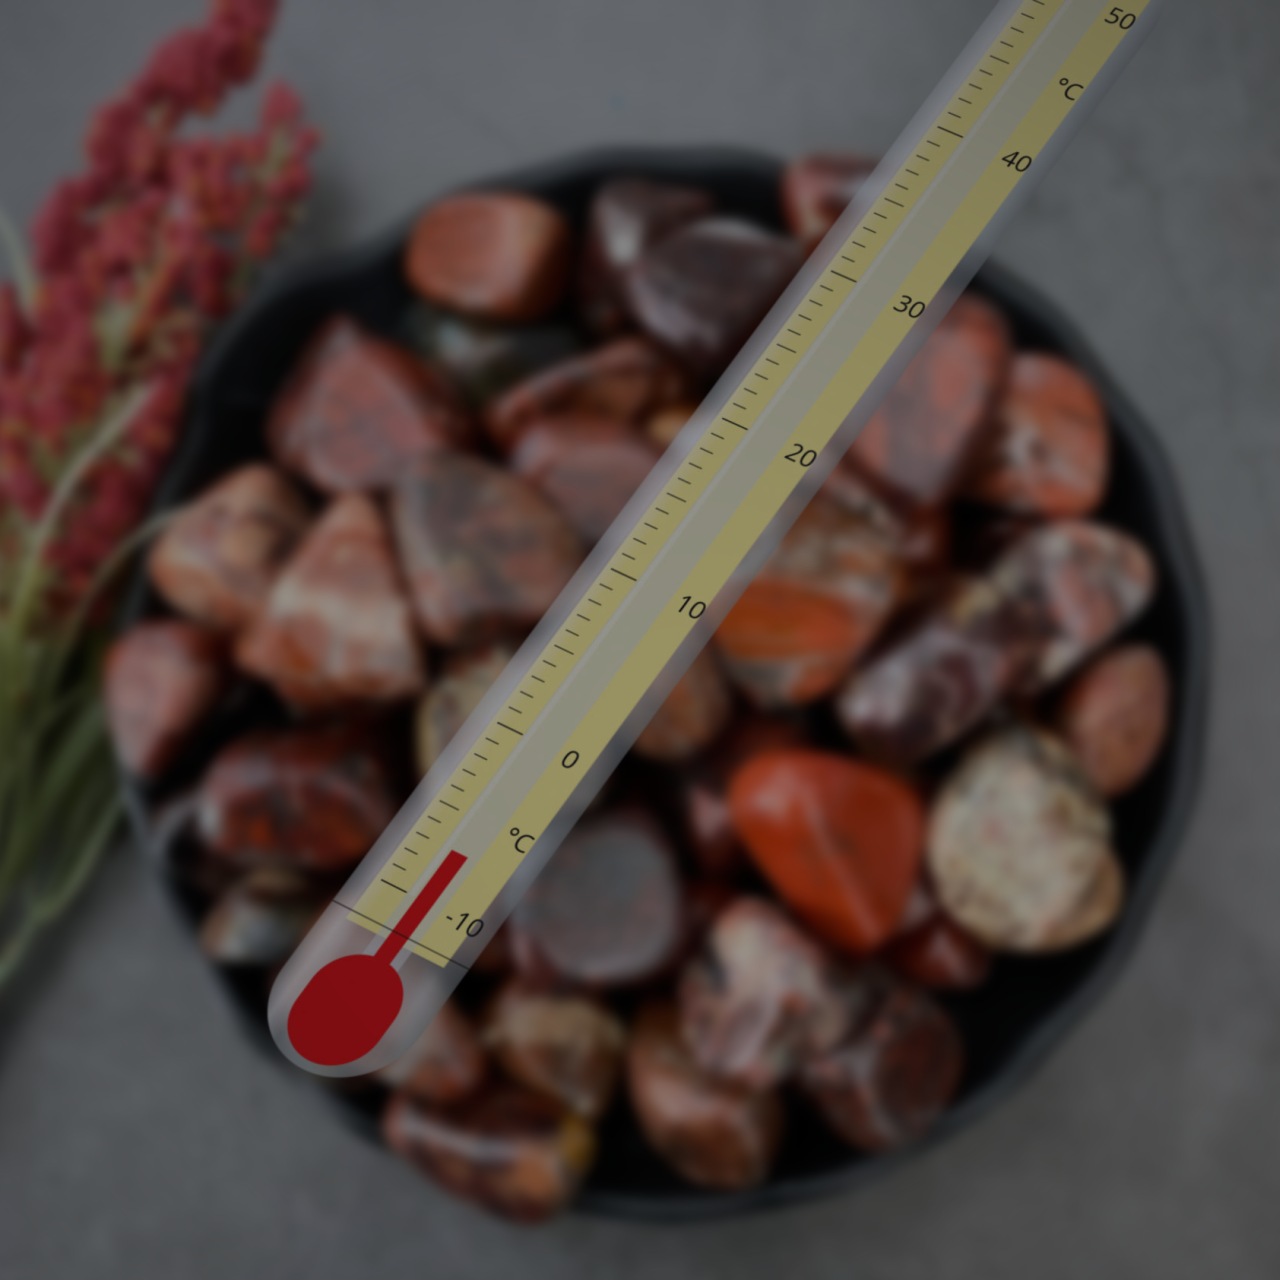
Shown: value=-7 unit=°C
